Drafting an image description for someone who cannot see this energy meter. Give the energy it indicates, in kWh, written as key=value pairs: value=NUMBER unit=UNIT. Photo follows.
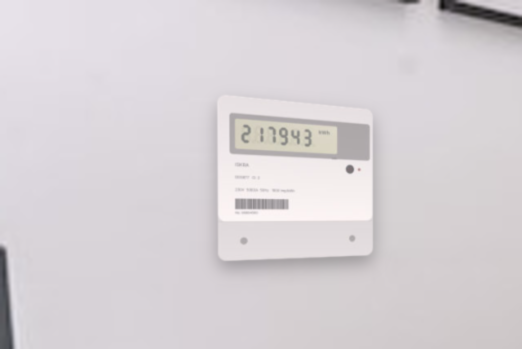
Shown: value=217943 unit=kWh
